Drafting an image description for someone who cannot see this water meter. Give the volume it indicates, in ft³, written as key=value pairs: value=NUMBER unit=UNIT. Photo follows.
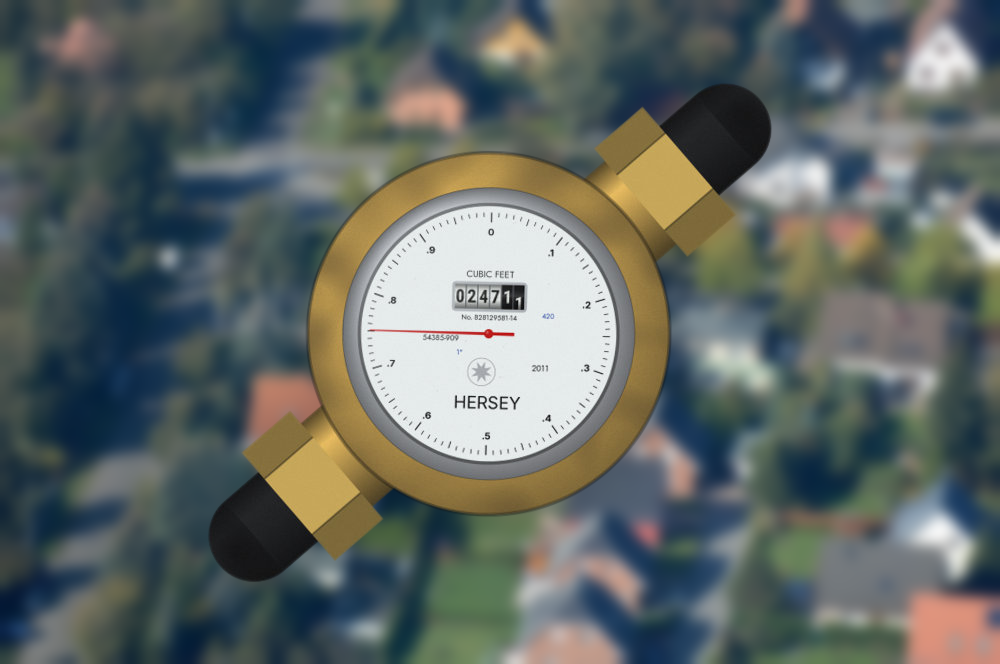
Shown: value=24710.75 unit=ft³
